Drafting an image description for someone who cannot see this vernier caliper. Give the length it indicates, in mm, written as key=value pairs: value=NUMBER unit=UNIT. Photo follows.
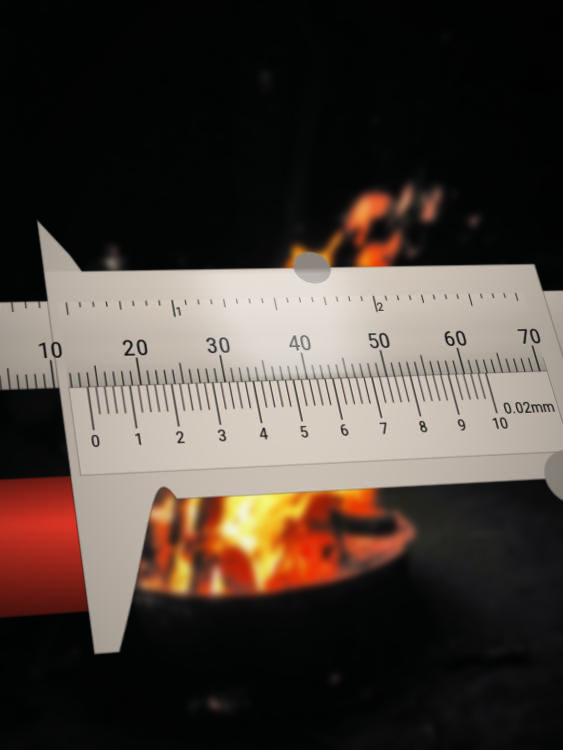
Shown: value=13.8 unit=mm
